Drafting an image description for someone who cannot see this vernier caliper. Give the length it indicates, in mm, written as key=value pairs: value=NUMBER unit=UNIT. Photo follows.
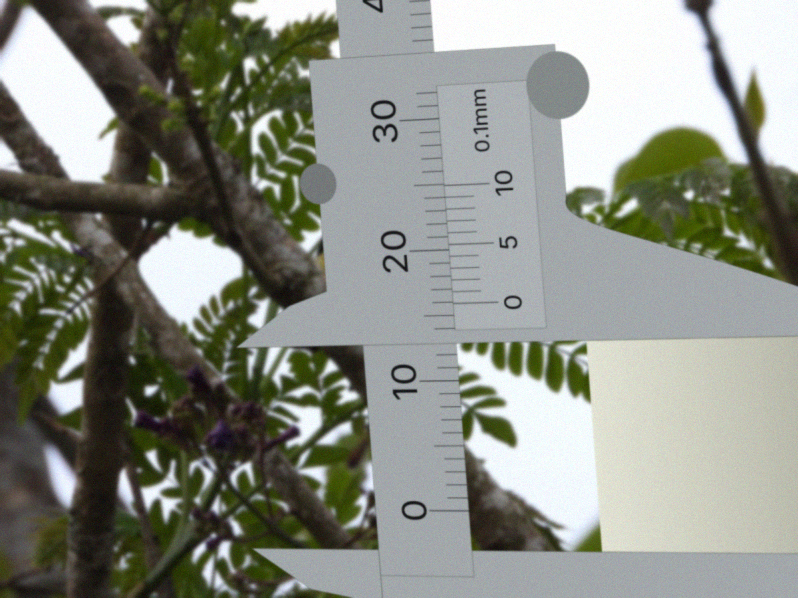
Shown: value=15.9 unit=mm
